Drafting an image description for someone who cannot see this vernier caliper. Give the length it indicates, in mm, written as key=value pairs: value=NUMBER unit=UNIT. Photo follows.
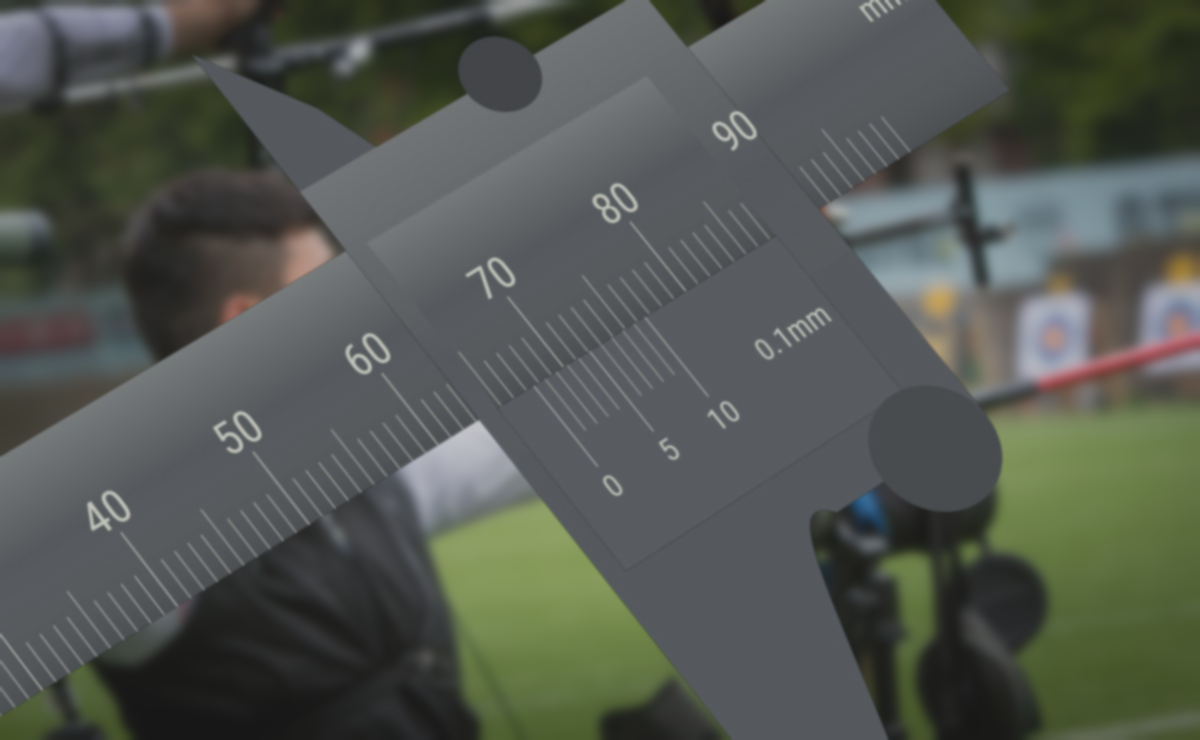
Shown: value=67.6 unit=mm
